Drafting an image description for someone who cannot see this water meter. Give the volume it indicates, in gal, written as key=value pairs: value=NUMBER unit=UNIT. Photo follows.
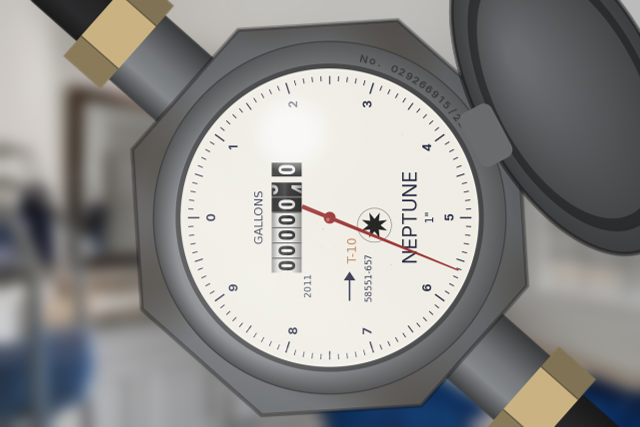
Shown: value=35.6 unit=gal
